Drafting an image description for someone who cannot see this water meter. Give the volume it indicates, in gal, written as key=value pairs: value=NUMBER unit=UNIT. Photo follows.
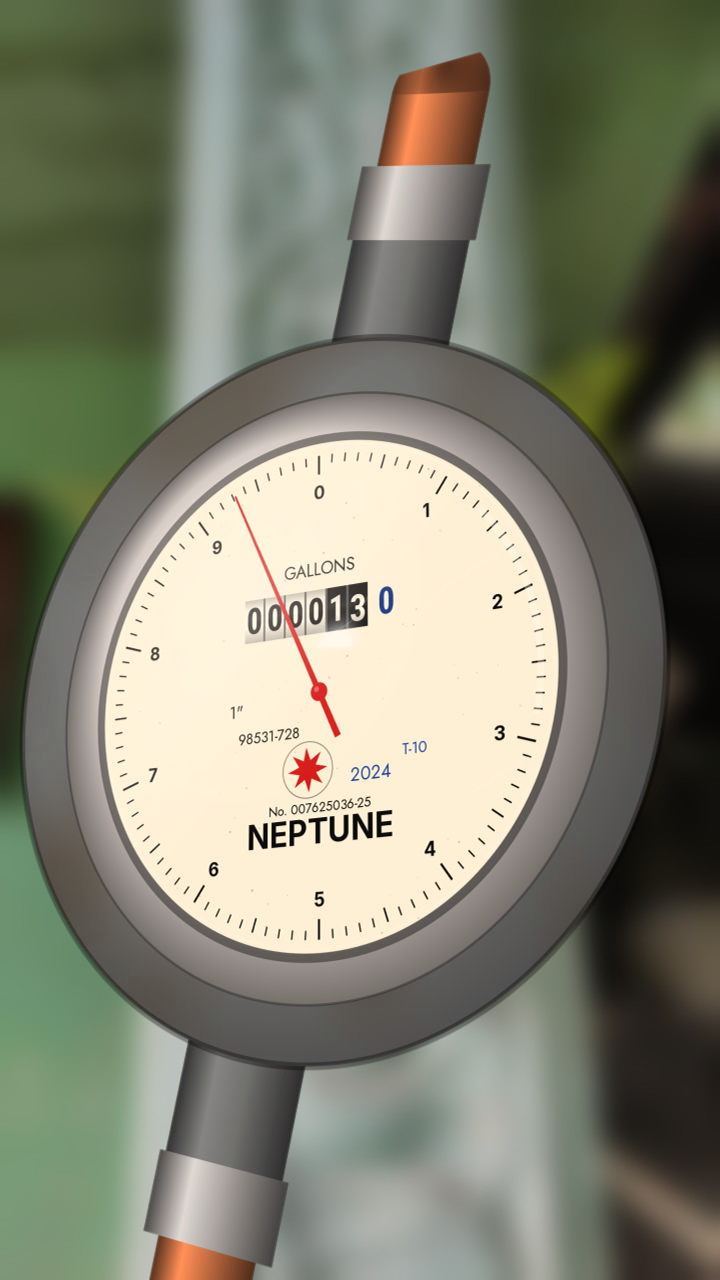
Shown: value=129.3 unit=gal
